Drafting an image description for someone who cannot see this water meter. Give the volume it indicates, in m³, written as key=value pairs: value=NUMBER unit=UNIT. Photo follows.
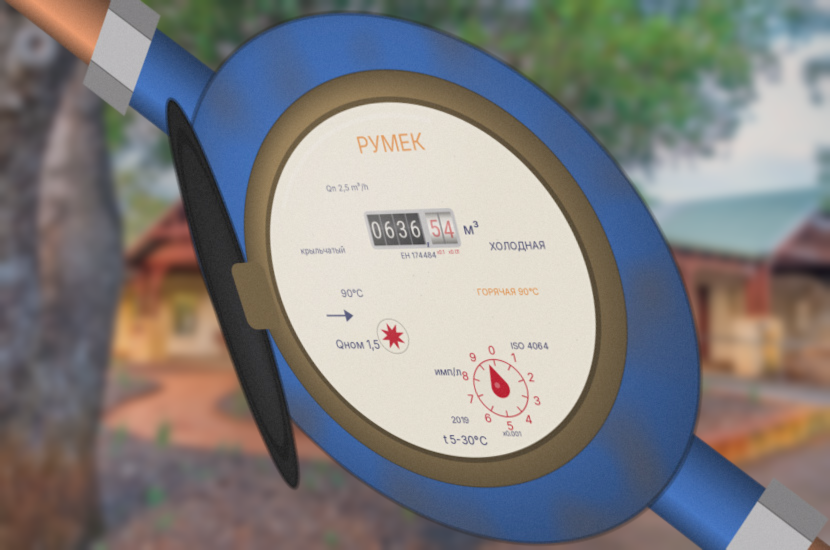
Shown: value=636.539 unit=m³
